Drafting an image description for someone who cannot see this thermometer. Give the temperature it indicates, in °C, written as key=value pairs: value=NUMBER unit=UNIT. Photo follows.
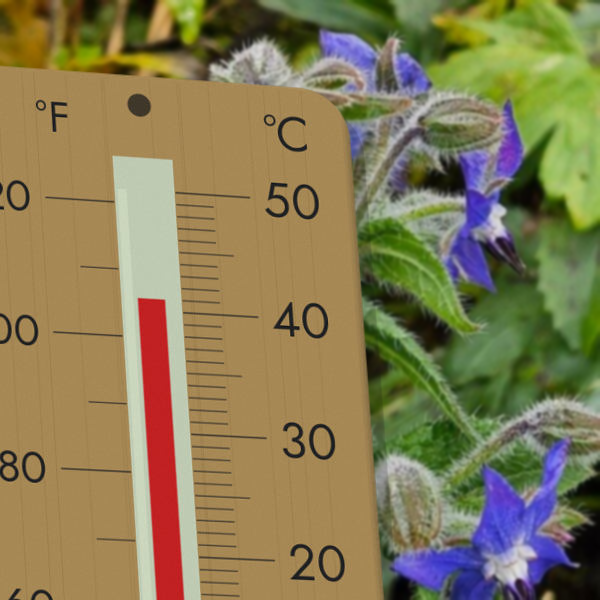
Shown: value=41 unit=°C
